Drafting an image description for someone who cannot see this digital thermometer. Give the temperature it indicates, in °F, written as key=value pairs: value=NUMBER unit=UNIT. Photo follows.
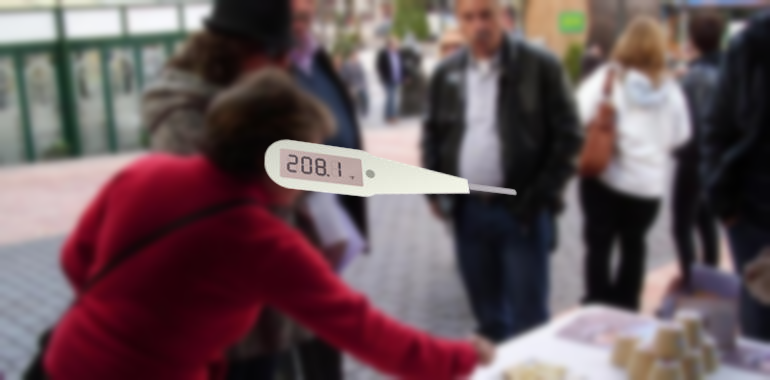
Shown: value=208.1 unit=°F
